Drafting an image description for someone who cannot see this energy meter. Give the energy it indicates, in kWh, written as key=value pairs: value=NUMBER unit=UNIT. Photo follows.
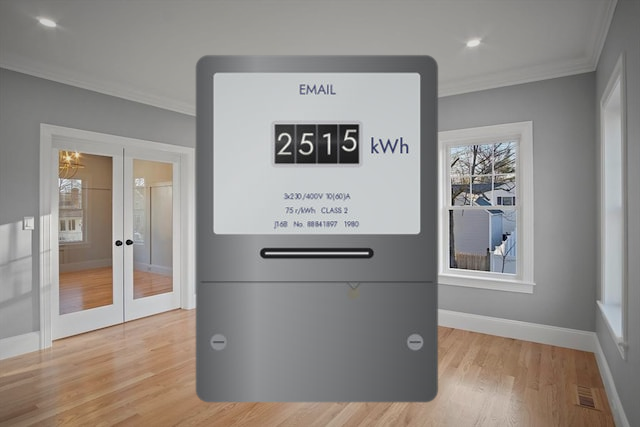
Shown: value=2515 unit=kWh
